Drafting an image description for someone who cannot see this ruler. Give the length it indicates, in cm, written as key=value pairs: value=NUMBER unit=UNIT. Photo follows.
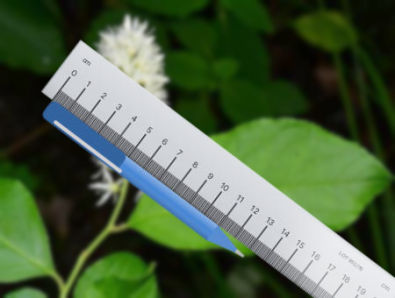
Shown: value=13 unit=cm
